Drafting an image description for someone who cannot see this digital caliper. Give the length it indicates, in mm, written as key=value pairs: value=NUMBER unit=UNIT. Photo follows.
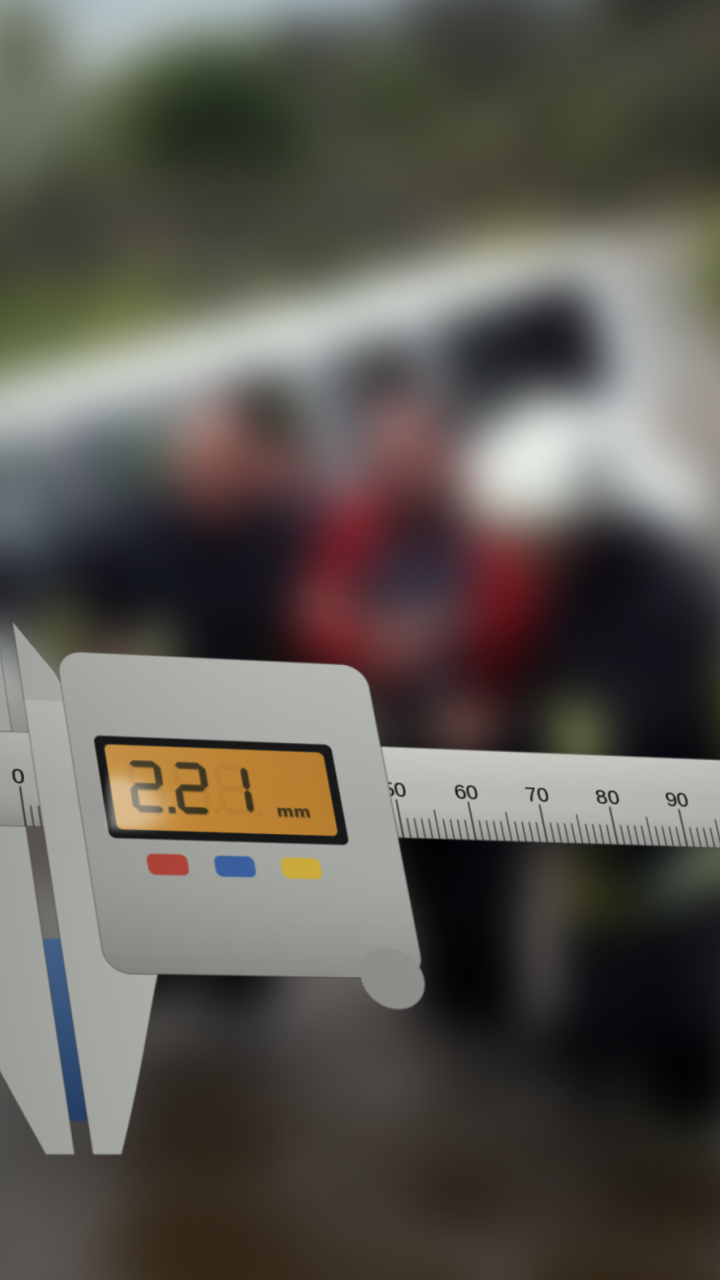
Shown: value=2.21 unit=mm
